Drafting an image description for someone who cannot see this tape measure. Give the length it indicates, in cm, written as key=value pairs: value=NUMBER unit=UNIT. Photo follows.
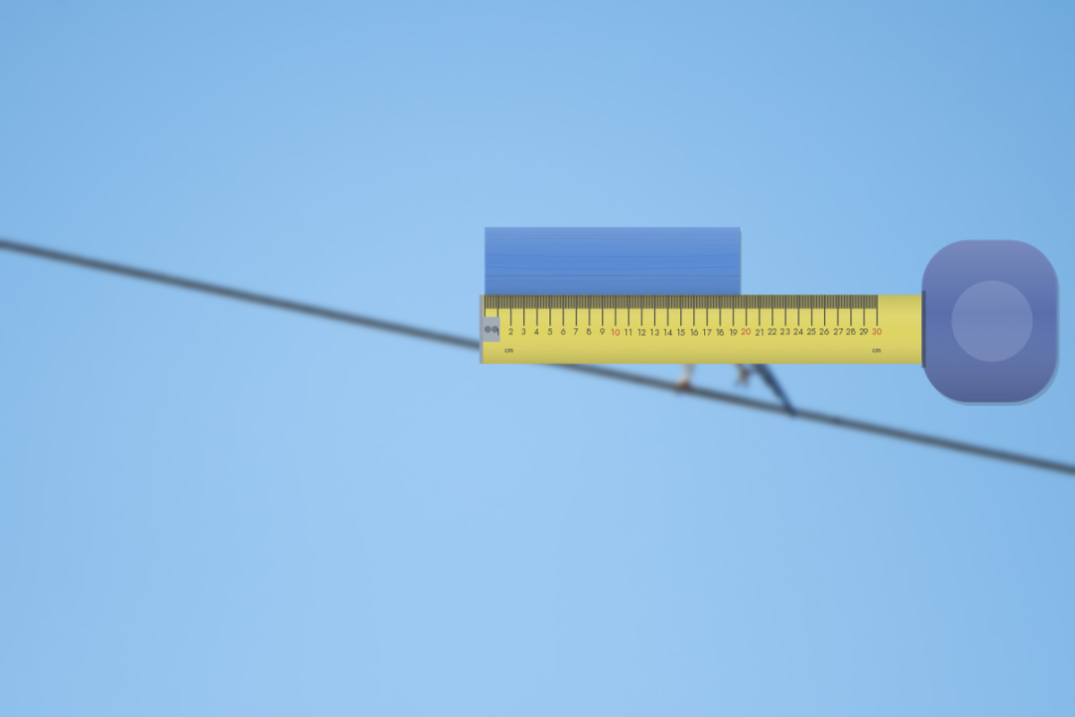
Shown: value=19.5 unit=cm
